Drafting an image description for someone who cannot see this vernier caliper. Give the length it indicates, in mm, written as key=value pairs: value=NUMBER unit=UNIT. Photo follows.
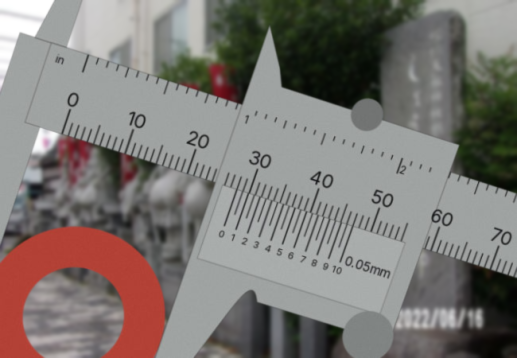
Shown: value=28.0 unit=mm
